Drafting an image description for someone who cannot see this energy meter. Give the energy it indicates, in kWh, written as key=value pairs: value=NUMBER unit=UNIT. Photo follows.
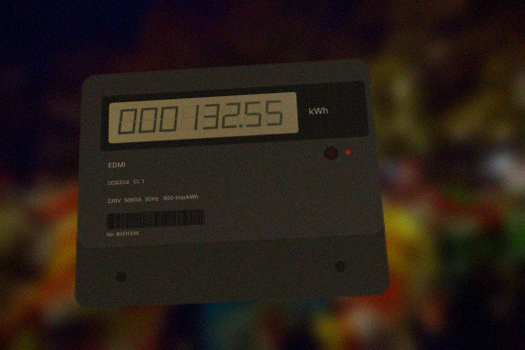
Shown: value=132.55 unit=kWh
